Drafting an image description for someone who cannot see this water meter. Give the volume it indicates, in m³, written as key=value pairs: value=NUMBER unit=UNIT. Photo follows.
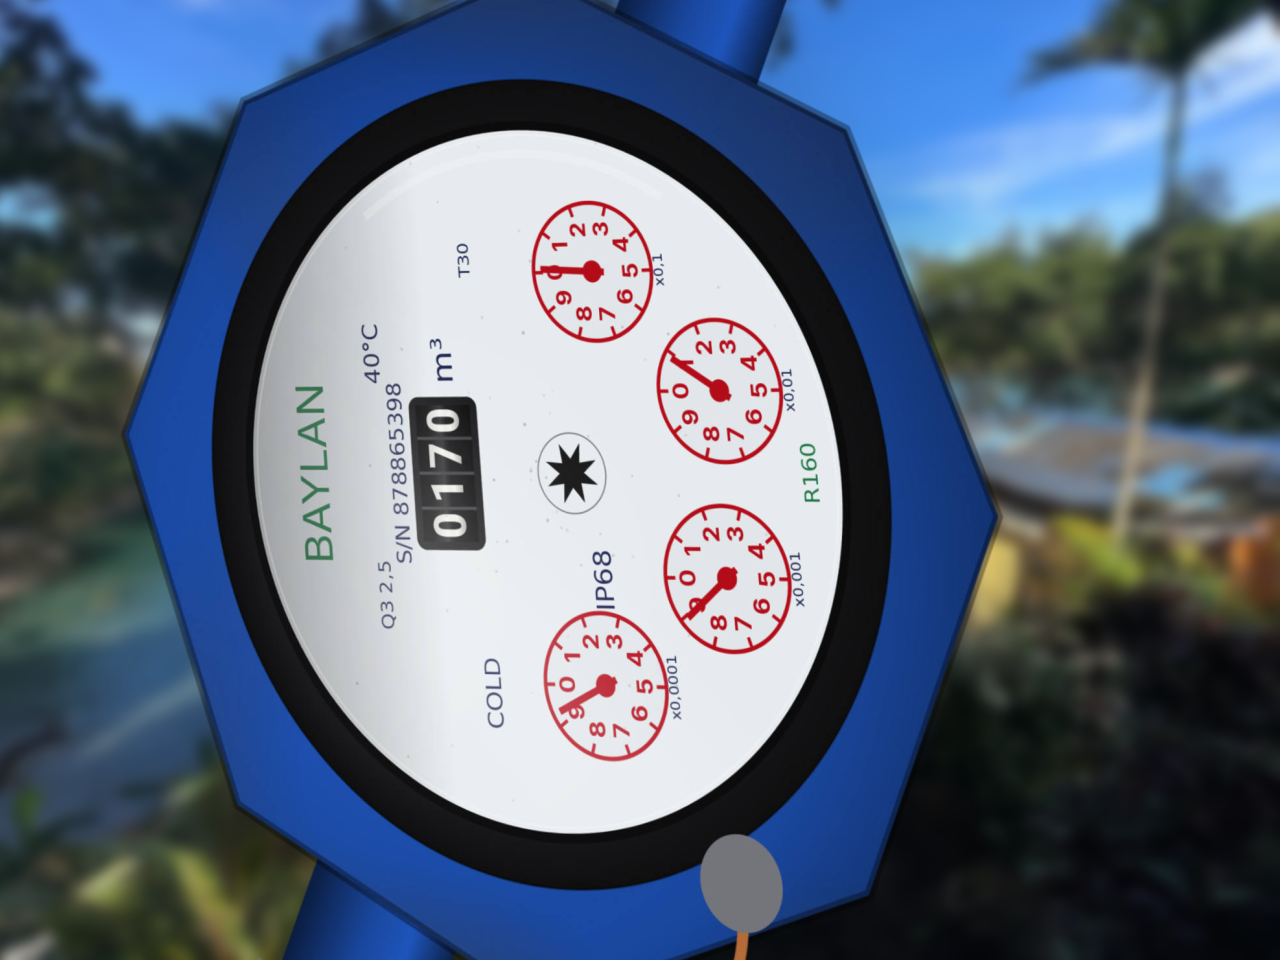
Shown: value=170.0089 unit=m³
